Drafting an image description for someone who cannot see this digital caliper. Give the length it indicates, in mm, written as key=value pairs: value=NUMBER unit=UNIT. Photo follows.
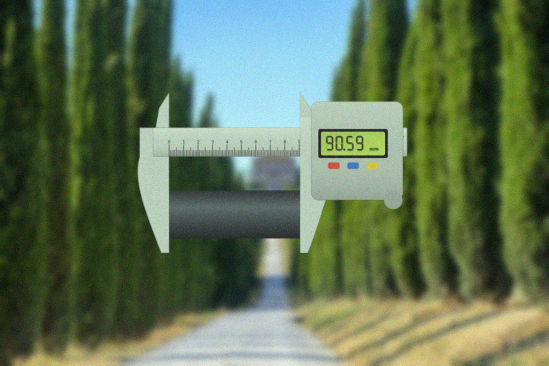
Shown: value=90.59 unit=mm
